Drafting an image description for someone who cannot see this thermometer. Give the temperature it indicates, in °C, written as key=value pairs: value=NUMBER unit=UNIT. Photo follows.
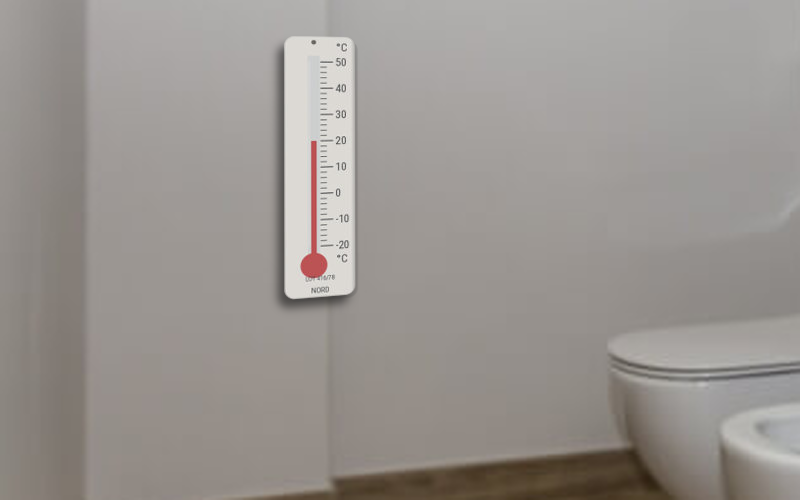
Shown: value=20 unit=°C
